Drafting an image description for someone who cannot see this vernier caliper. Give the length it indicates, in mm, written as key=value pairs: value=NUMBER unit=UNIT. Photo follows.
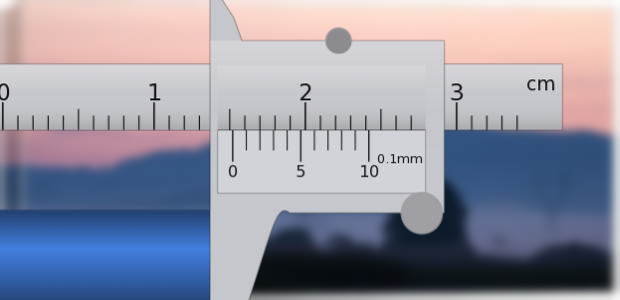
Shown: value=15.2 unit=mm
